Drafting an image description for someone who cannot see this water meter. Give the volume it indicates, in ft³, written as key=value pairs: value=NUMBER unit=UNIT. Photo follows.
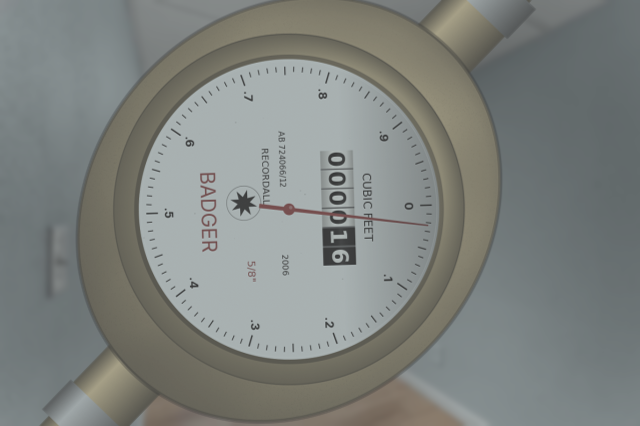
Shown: value=16.02 unit=ft³
